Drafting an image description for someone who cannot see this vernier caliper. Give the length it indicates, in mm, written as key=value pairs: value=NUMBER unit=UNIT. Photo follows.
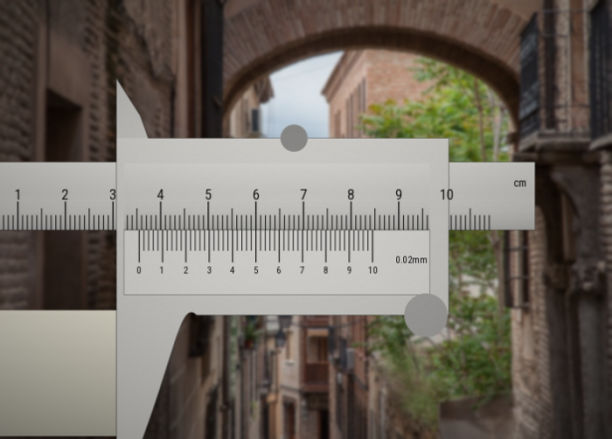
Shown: value=35.5 unit=mm
